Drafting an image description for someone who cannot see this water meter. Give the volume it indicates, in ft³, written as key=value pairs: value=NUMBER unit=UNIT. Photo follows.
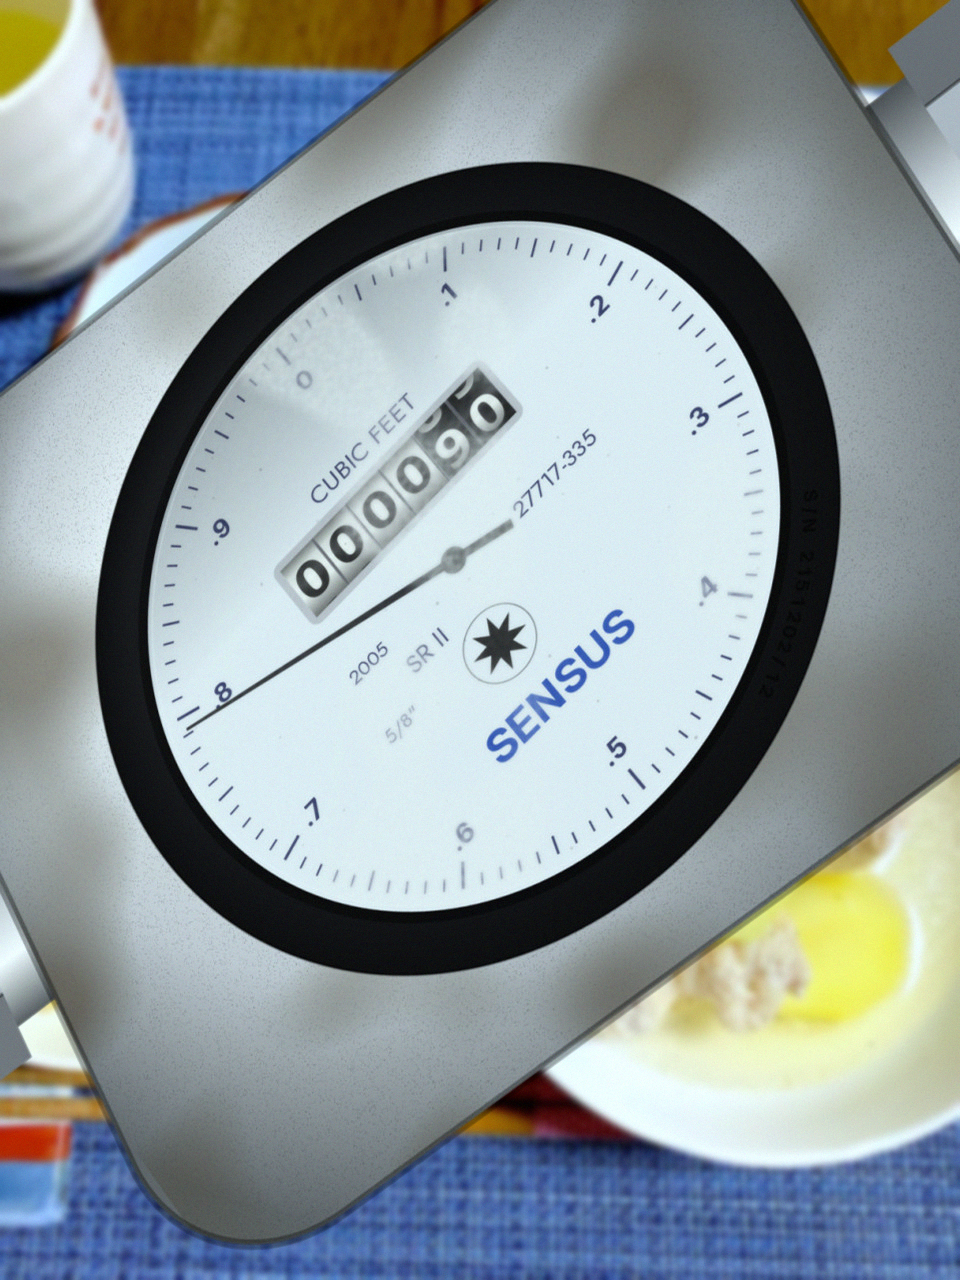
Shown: value=89.79 unit=ft³
